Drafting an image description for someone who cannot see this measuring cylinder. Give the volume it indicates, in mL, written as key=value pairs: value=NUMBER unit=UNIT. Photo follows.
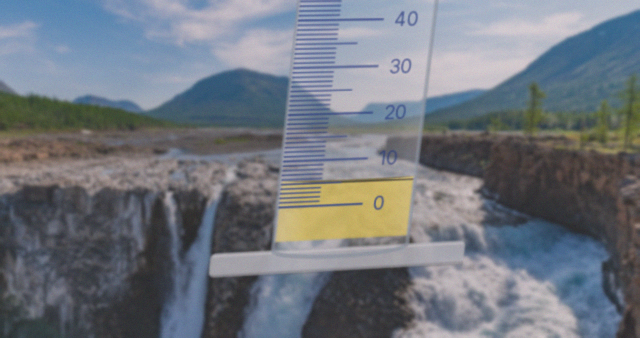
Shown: value=5 unit=mL
